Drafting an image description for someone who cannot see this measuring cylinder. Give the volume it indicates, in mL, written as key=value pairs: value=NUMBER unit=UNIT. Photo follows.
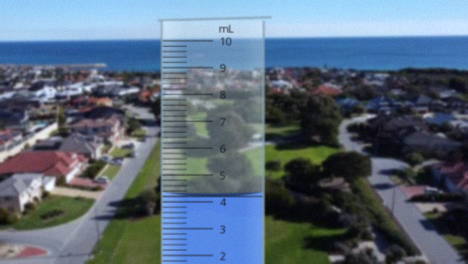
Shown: value=4.2 unit=mL
